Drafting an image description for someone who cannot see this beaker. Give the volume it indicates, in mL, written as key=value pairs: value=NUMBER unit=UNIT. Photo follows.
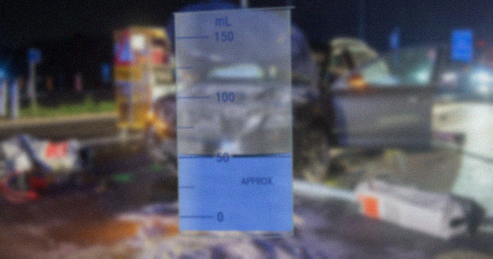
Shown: value=50 unit=mL
